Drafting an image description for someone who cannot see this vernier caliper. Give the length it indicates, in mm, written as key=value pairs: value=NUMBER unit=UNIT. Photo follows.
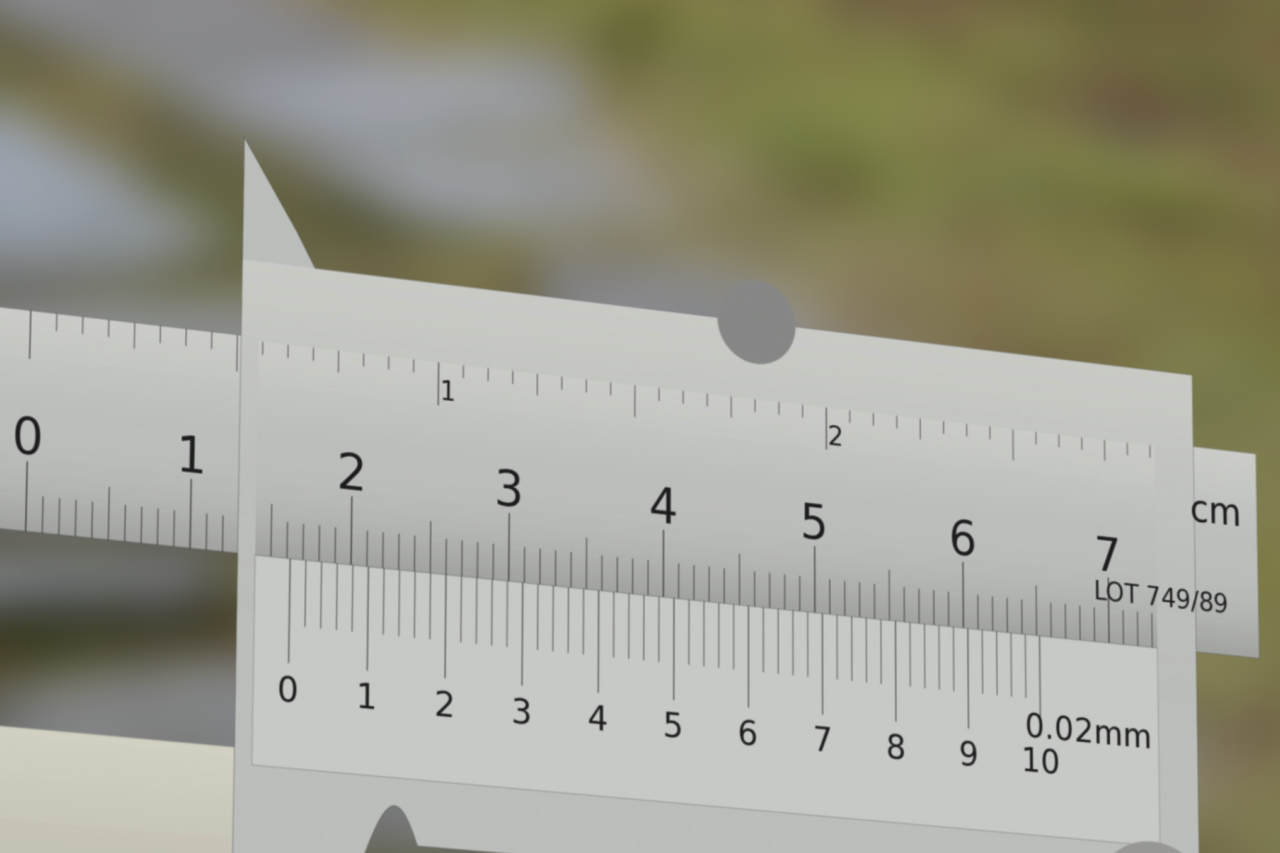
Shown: value=16.2 unit=mm
